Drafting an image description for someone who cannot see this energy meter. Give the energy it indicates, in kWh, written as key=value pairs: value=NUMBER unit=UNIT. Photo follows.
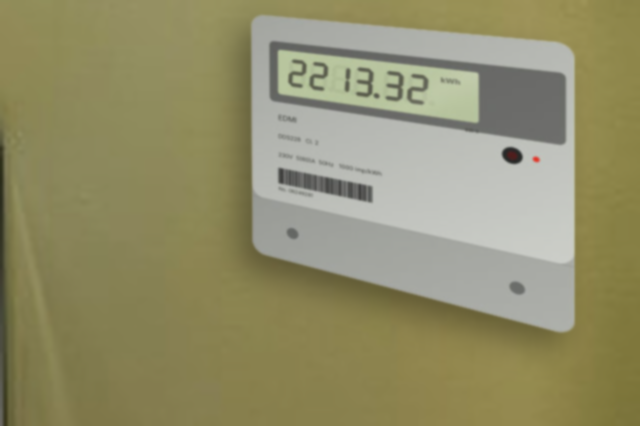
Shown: value=2213.32 unit=kWh
